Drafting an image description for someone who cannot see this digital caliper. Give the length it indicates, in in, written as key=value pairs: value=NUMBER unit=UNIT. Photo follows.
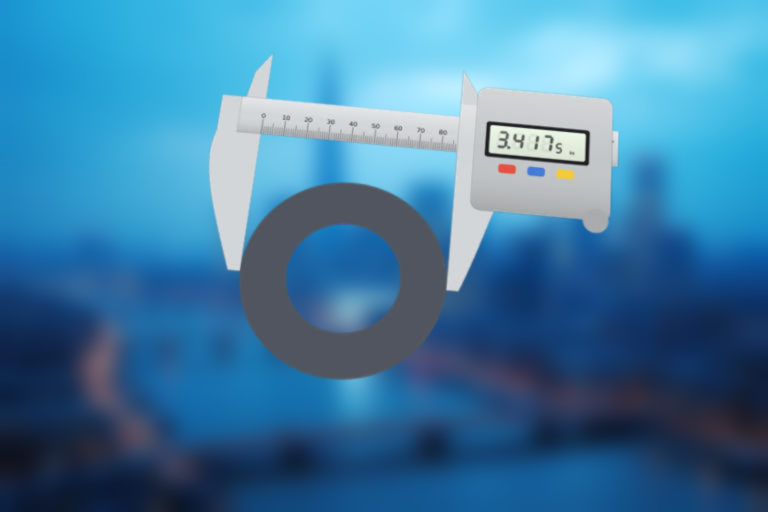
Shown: value=3.4175 unit=in
